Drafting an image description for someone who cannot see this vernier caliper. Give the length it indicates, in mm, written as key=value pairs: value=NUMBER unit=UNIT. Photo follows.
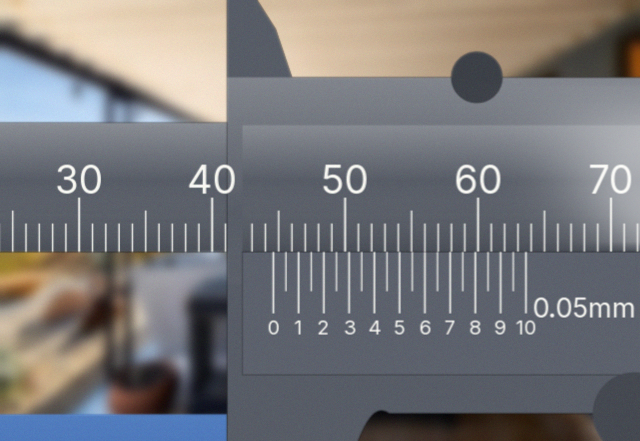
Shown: value=44.6 unit=mm
